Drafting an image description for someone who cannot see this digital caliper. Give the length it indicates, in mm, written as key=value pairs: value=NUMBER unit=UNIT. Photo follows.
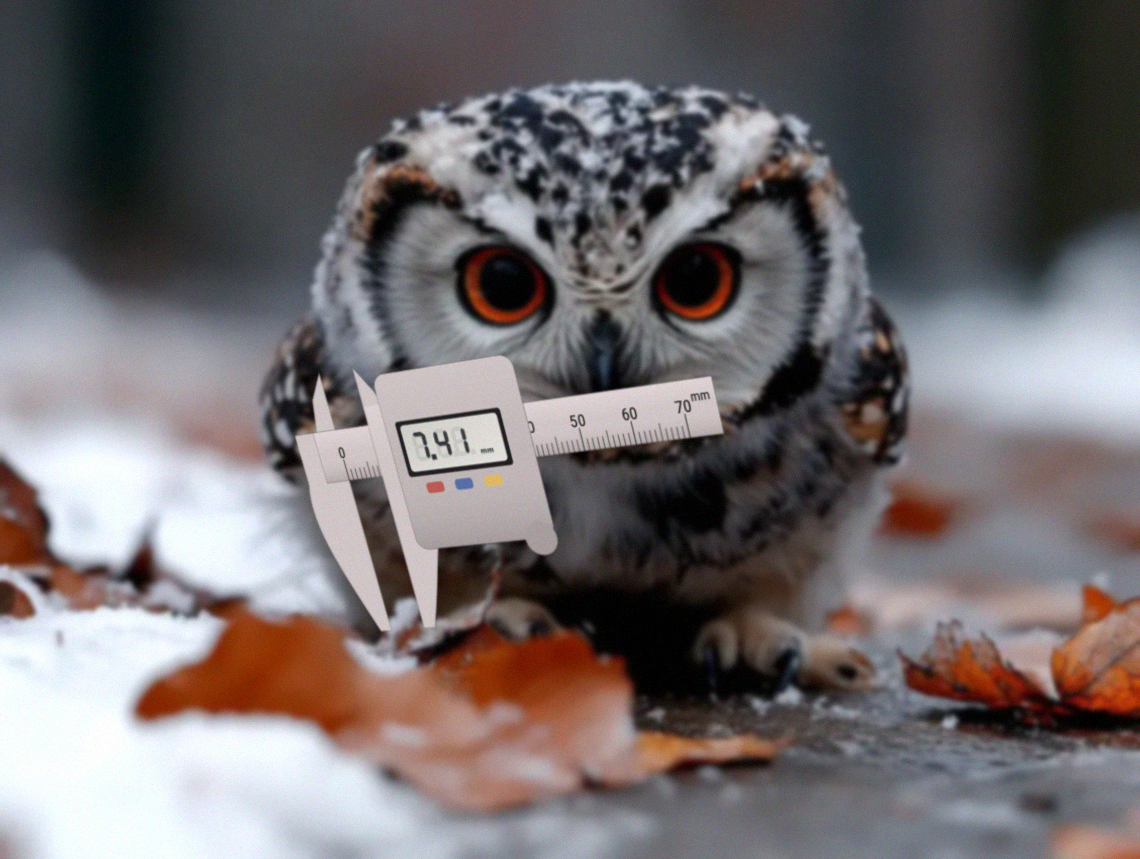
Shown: value=7.41 unit=mm
